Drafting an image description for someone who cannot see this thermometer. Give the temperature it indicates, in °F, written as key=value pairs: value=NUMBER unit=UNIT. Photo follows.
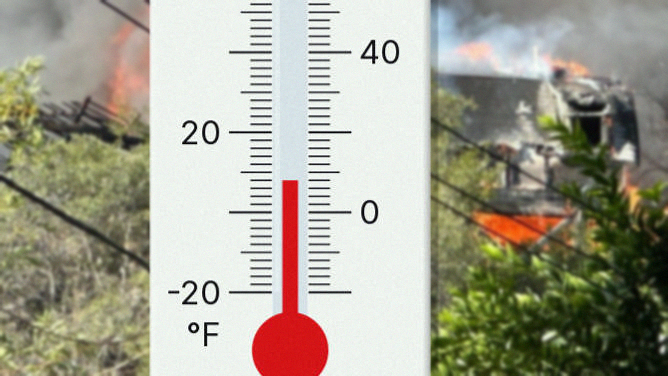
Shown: value=8 unit=°F
